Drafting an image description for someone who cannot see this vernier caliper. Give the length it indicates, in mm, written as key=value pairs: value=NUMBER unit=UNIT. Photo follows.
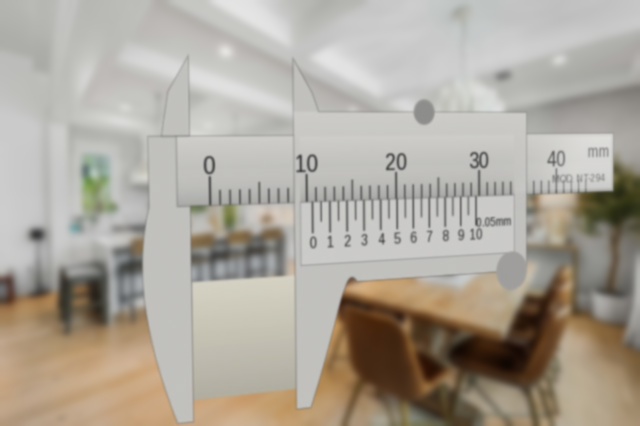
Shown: value=10.6 unit=mm
